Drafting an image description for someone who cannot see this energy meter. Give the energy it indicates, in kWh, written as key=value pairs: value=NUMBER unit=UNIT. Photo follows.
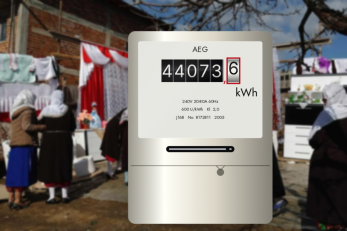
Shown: value=44073.6 unit=kWh
